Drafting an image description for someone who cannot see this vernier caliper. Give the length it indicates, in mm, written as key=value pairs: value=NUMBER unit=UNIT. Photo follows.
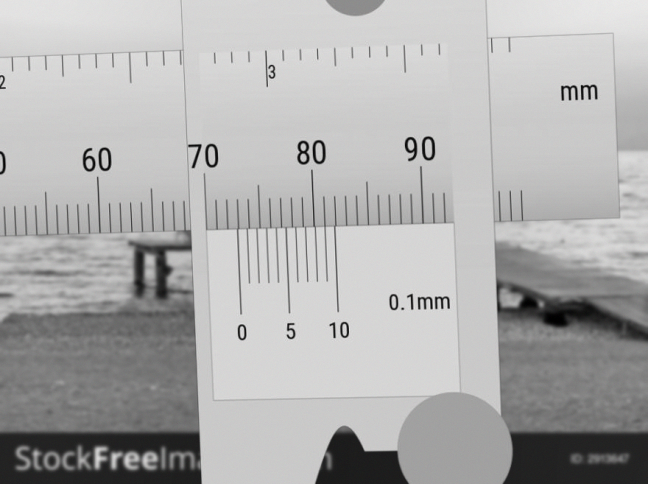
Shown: value=72.9 unit=mm
